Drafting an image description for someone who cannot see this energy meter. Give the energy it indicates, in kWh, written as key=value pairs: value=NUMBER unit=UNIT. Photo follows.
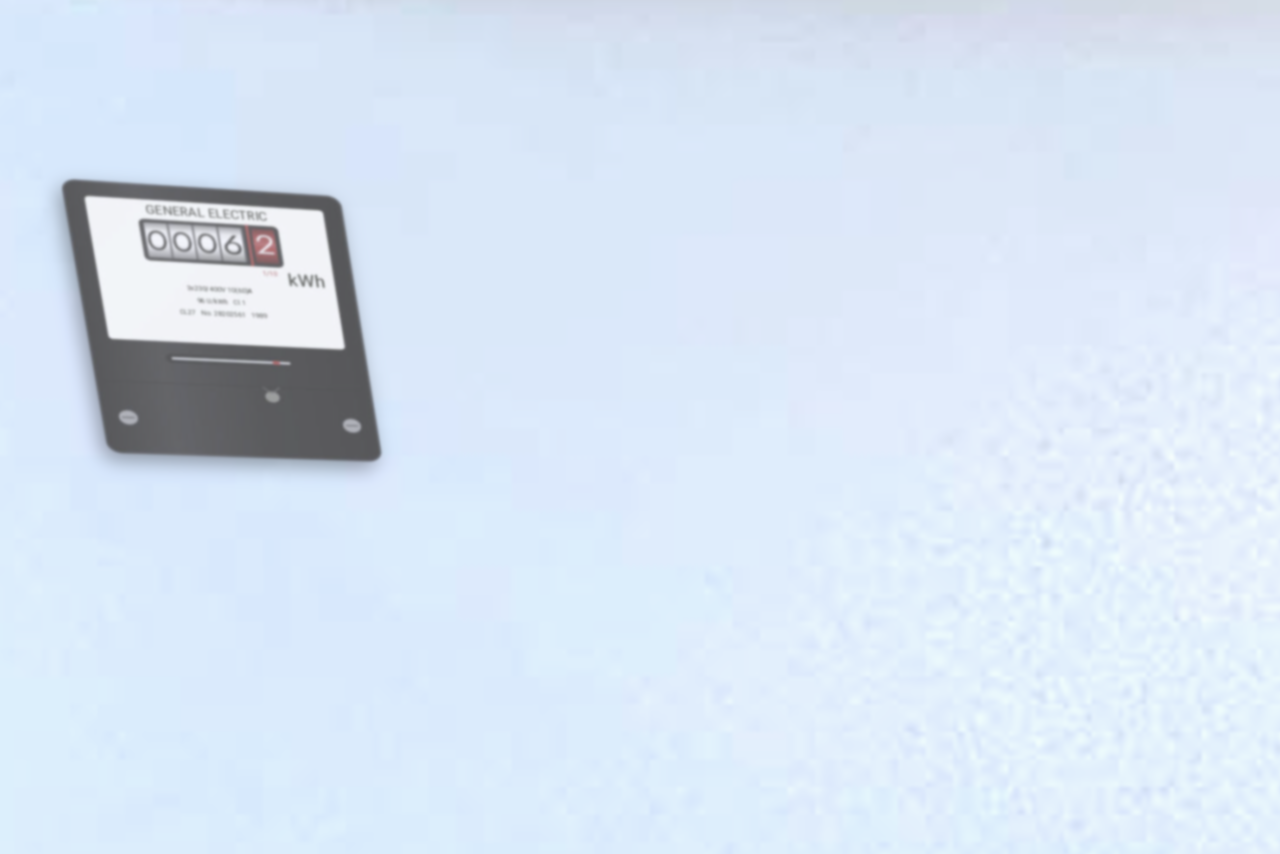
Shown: value=6.2 unit=kWh
